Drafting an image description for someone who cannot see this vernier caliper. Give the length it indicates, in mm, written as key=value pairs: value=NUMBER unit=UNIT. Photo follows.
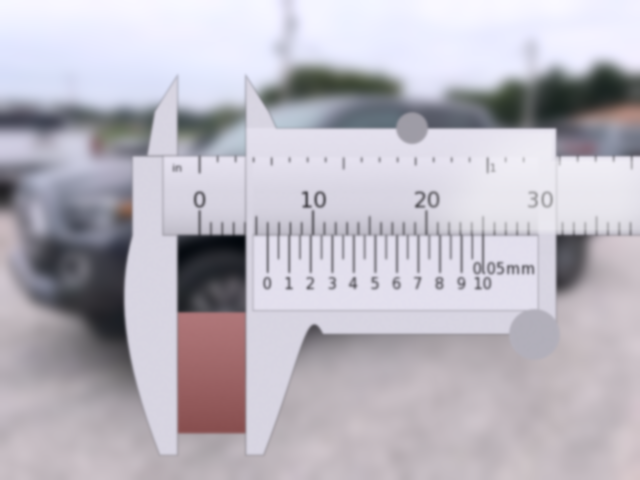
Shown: value=6.0 unit=mm
